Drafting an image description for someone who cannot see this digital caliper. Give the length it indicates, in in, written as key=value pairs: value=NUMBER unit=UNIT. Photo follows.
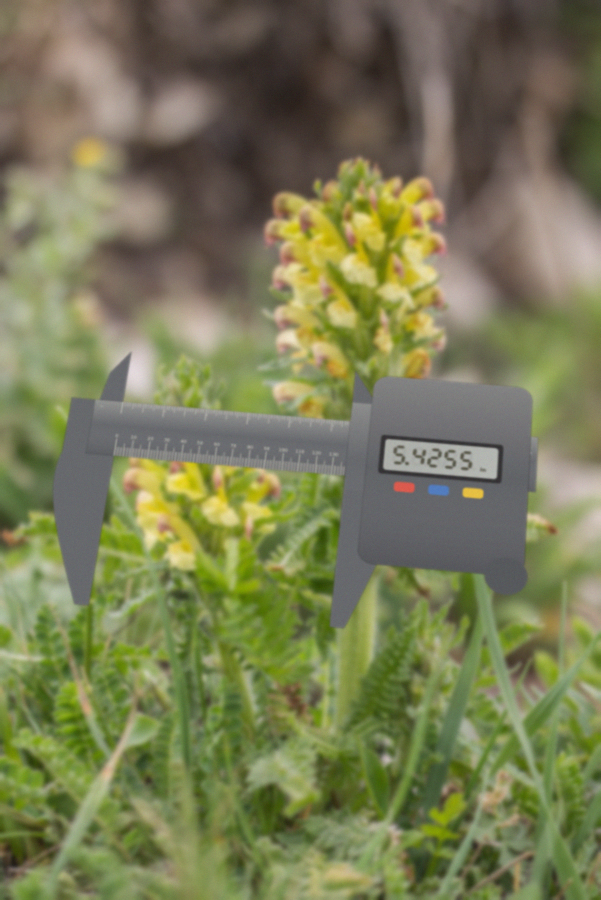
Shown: value=5.4255 unit=in
